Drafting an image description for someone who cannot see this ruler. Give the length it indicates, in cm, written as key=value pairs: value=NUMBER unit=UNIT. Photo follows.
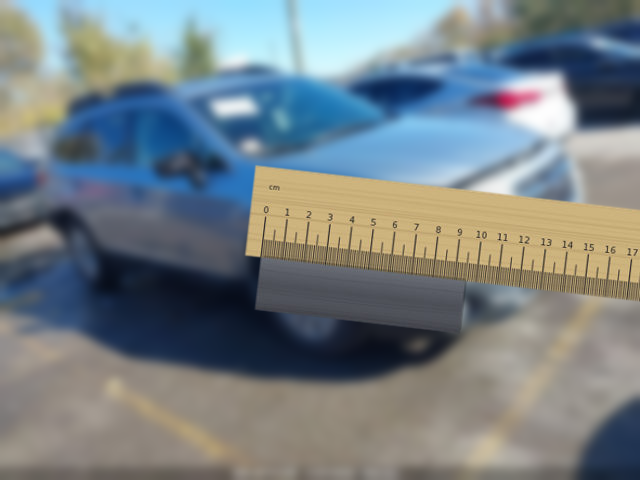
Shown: value=9.5 unit=cm
